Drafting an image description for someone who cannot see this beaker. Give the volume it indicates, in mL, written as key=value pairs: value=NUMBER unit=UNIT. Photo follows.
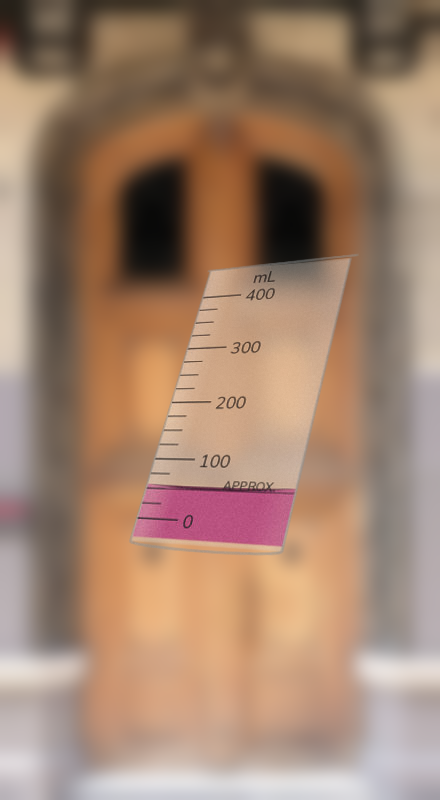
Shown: value=50 unit=mL
